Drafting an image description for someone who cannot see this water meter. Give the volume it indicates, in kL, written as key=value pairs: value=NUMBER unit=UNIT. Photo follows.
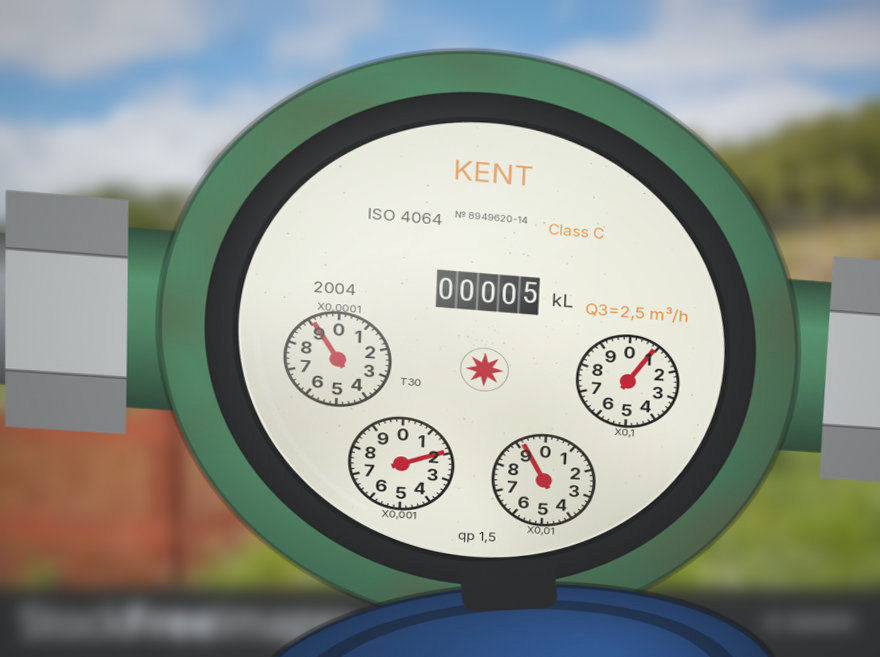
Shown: value=5.0919 unit=kL
